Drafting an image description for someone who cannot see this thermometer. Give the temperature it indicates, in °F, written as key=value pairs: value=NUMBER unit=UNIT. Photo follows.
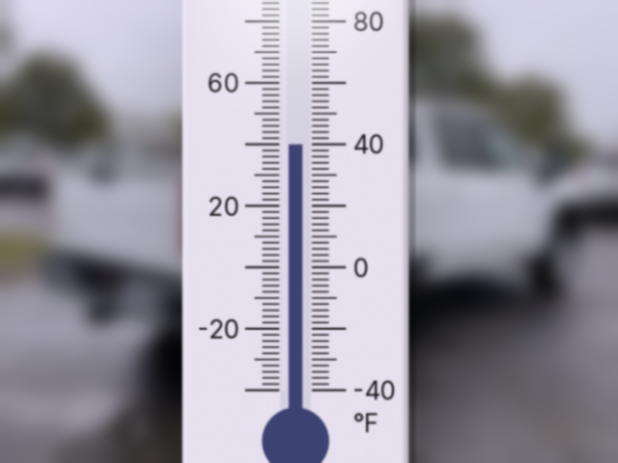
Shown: value=40 unit=°F
